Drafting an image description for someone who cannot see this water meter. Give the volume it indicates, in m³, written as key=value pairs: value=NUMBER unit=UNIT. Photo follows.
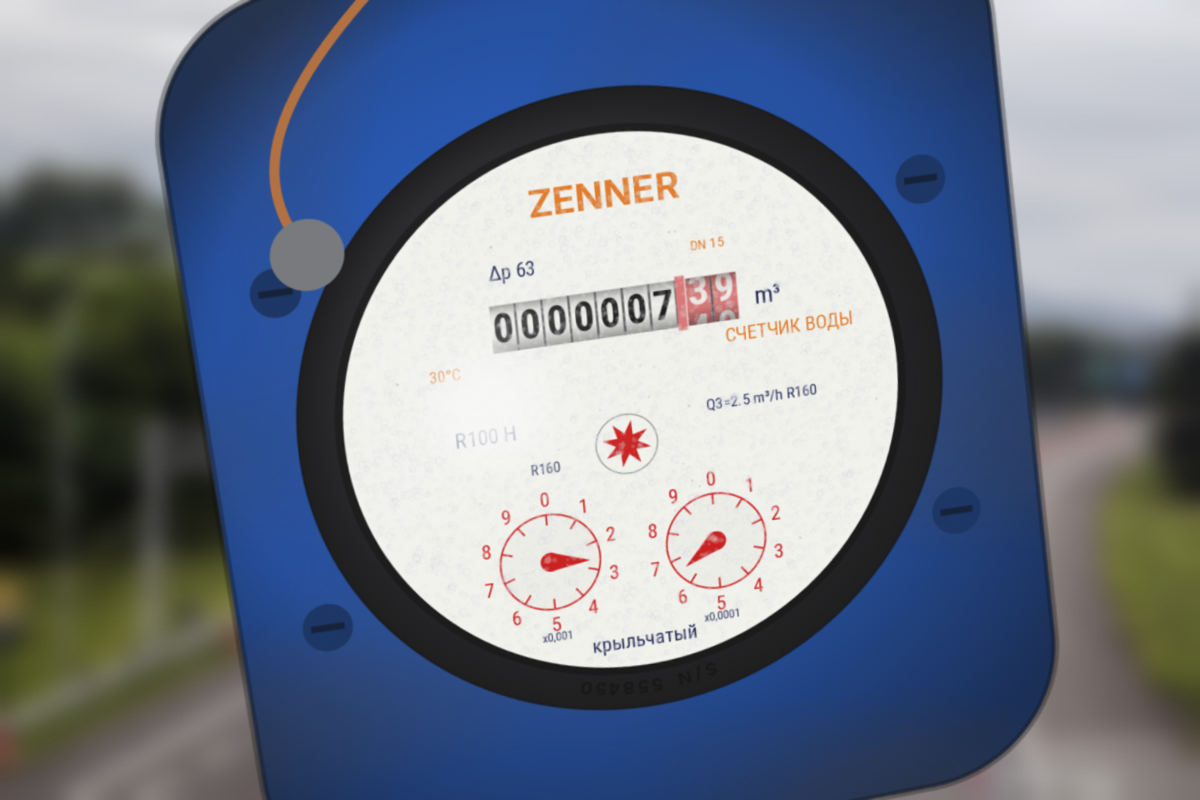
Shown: value=7.3926 unit=m³
